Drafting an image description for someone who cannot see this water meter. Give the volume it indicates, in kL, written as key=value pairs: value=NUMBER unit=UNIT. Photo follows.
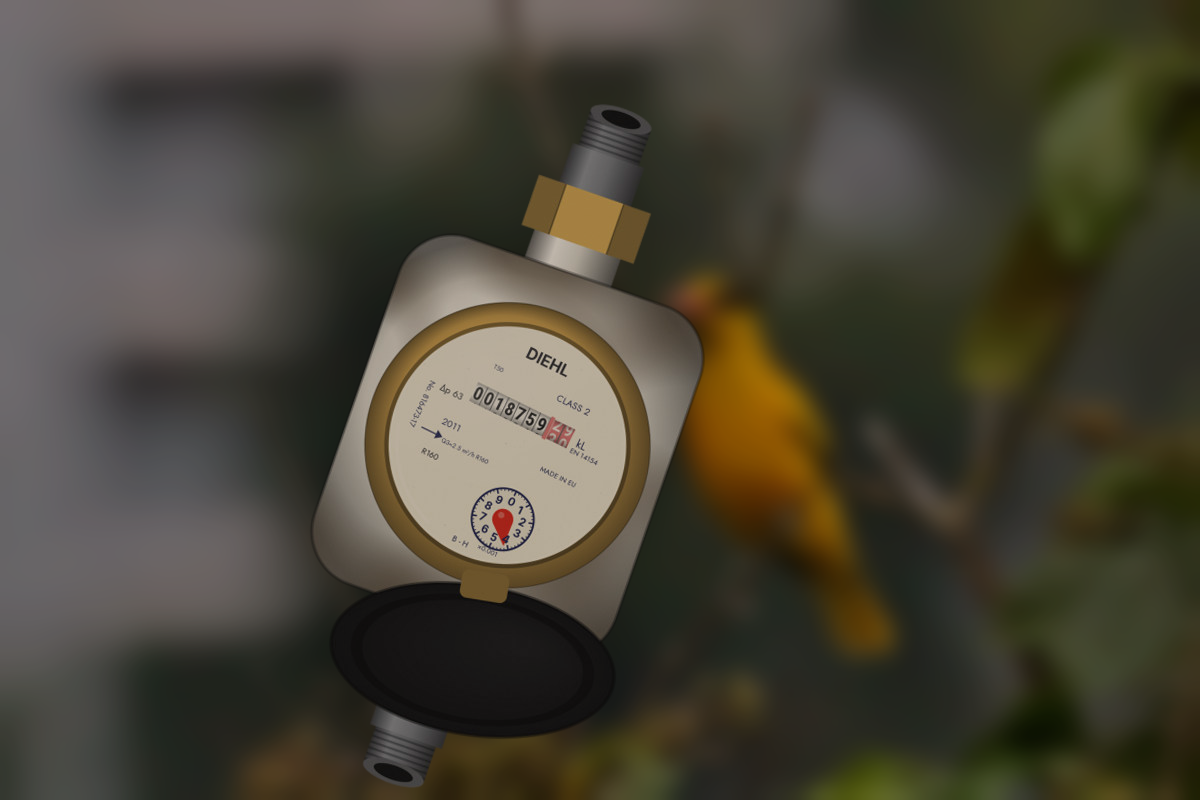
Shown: value=18759.294 unit=kL
